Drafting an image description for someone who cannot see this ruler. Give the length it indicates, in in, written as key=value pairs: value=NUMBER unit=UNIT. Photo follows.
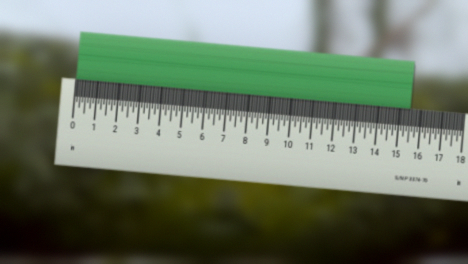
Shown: value=15.5 unit=in
